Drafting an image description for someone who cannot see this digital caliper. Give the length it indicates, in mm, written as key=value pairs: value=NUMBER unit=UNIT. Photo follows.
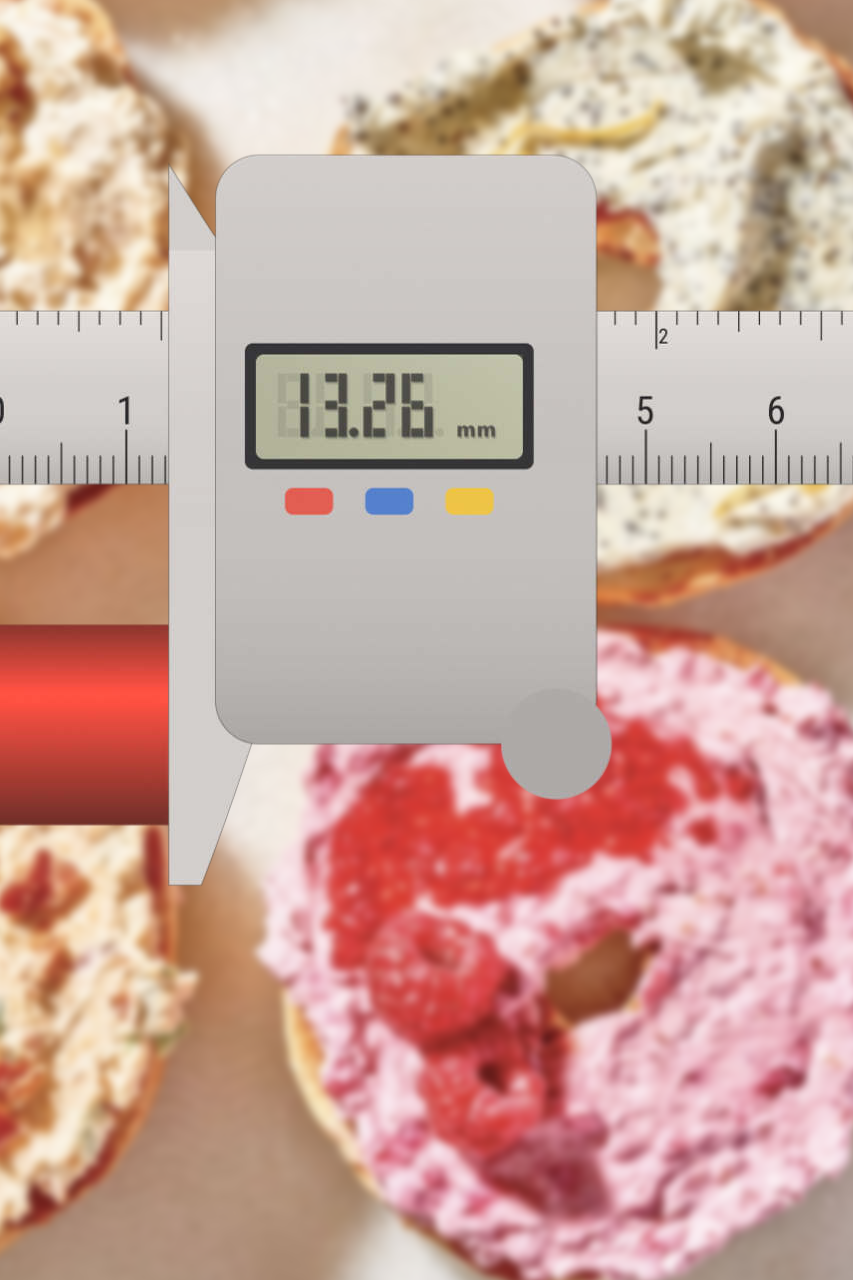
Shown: value=13.26 unit=mm
